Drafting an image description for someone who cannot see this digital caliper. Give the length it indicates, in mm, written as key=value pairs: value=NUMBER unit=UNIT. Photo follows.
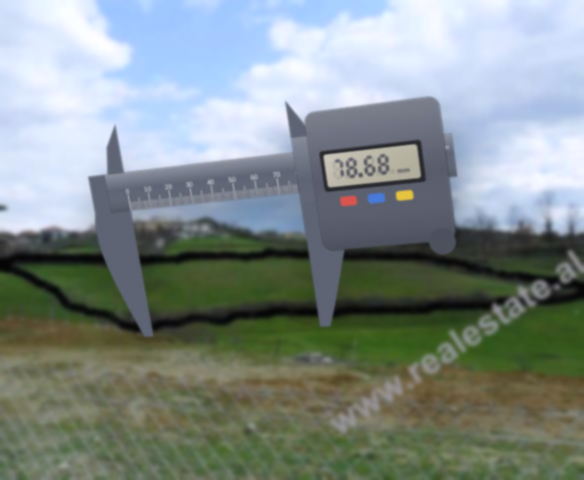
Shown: value=78.68 unit=mm
